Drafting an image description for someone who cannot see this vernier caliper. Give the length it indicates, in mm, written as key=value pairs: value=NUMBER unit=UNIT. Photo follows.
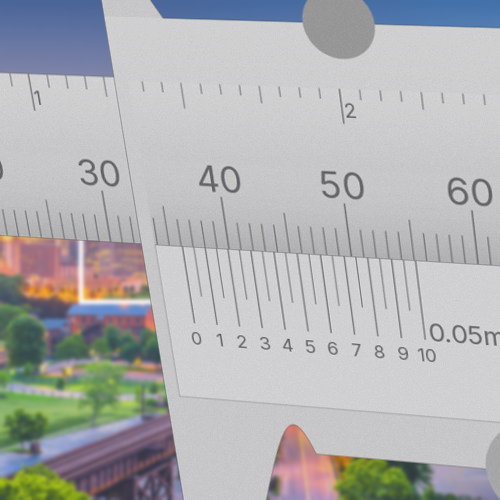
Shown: value=36.1 unit=mm
